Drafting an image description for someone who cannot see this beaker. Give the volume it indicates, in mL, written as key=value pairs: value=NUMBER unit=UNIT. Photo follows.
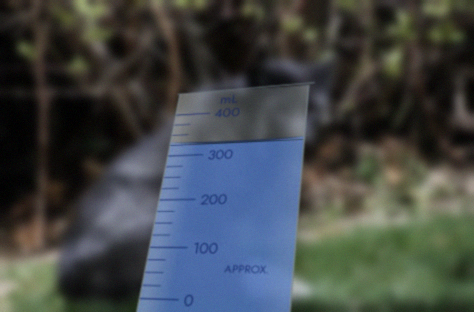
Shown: value=325 unit=mL
